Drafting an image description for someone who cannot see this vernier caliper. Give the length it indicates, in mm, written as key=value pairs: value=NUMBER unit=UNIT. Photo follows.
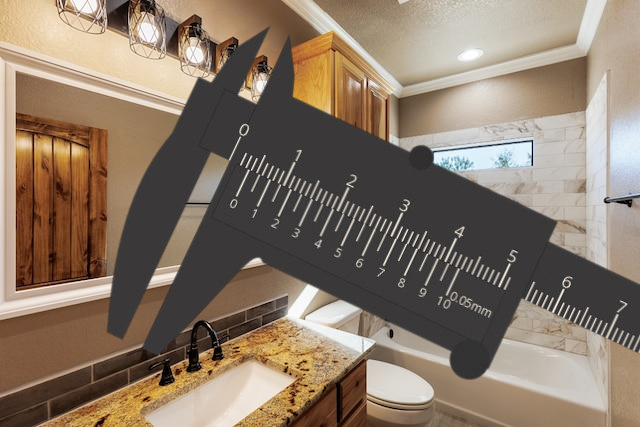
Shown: value=3.6 unit=mm
